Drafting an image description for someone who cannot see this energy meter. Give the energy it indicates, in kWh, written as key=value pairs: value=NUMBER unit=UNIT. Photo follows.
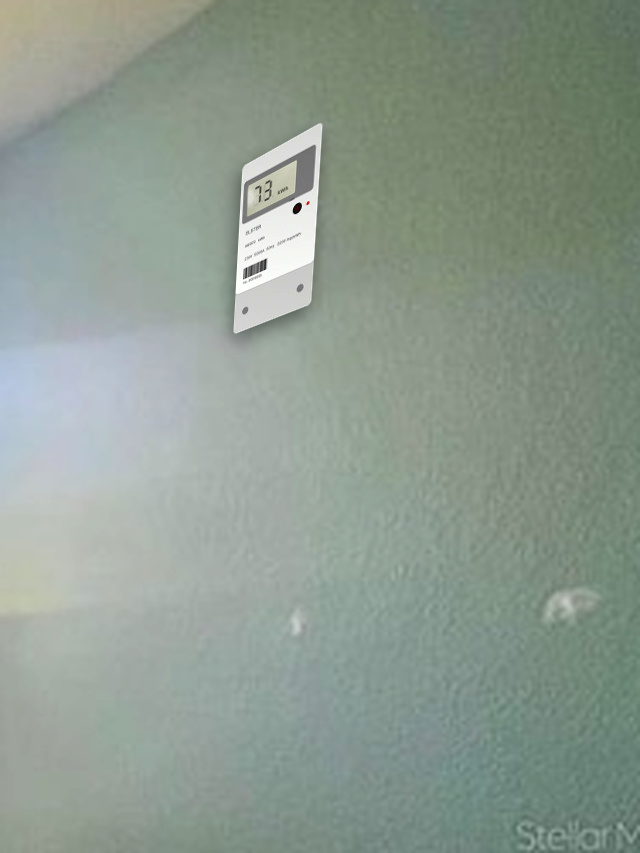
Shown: value=73 unit=kWh
